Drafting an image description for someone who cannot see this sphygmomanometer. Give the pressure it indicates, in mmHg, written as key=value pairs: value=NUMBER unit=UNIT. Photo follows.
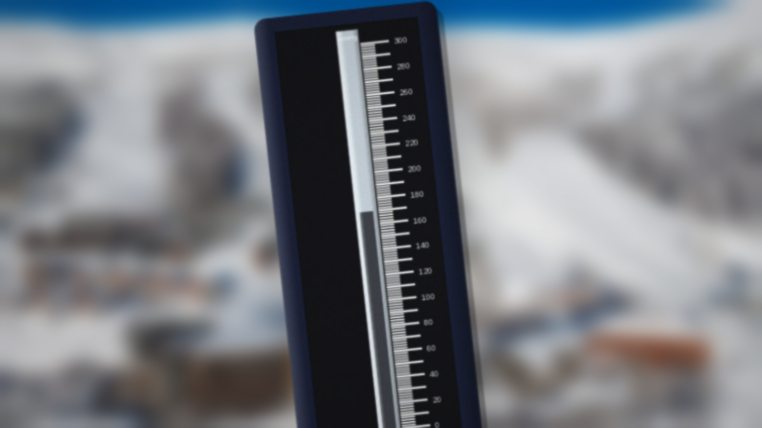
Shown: value=170 unit=mmHg
